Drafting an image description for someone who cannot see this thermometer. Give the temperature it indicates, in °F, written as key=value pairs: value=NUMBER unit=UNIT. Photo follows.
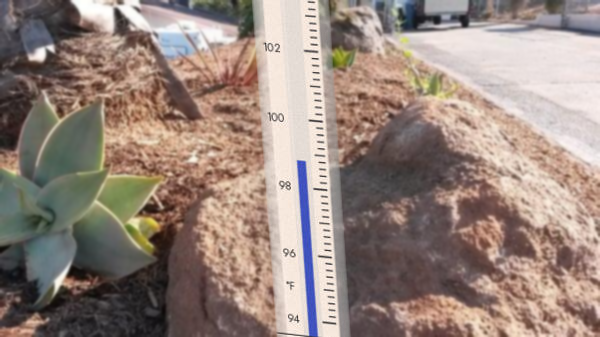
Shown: value=98.8 unit=°F
